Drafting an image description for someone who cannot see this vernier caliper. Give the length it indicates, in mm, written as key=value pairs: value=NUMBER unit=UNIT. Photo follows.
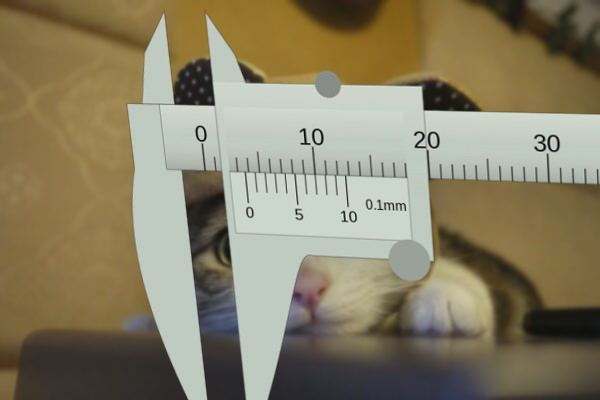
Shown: value=3.7 unit=mm
